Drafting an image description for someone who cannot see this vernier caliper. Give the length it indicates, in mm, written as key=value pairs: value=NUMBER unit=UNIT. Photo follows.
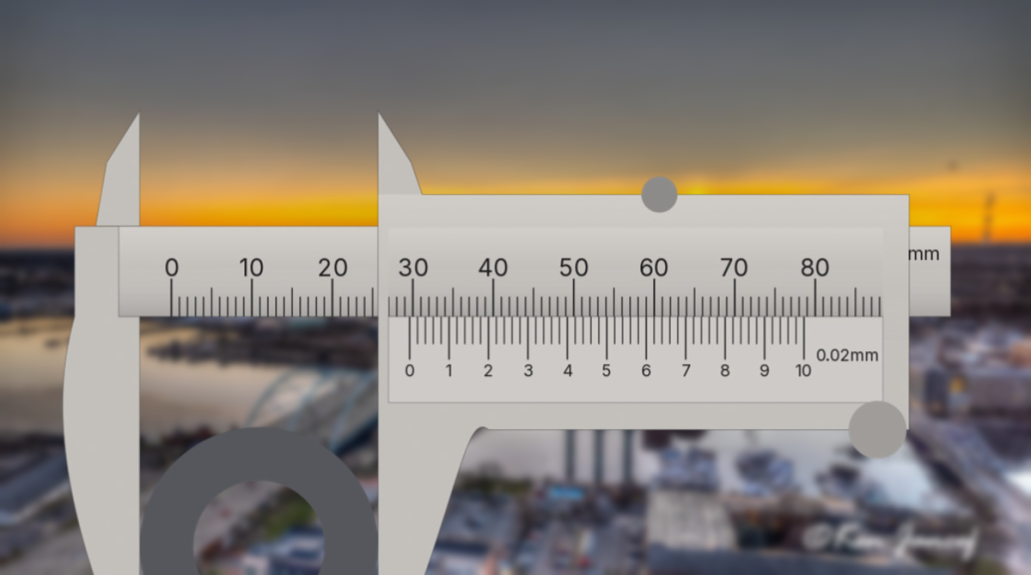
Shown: value=29.6 unit=mm
